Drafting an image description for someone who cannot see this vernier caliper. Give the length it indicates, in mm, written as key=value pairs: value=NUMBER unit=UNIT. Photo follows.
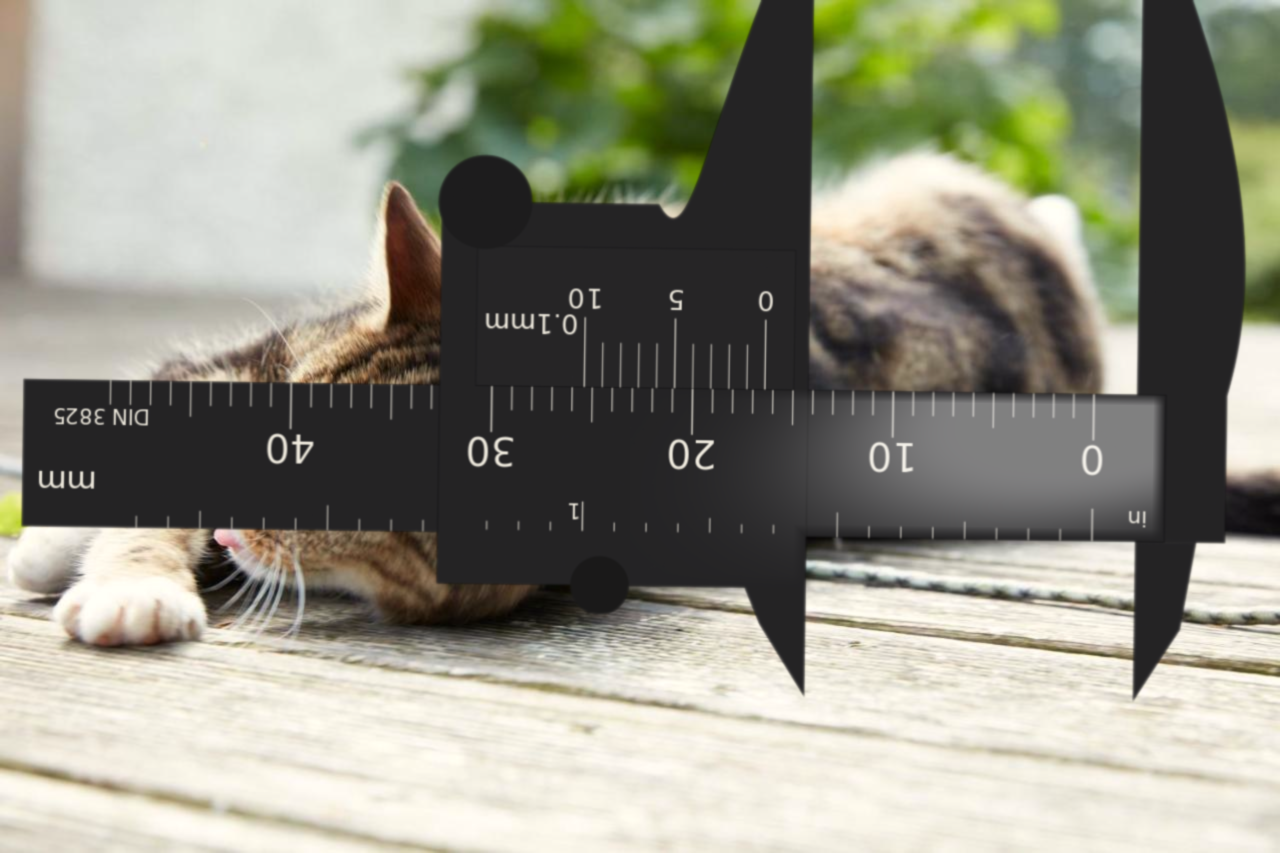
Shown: value=16.4 unit=mm
